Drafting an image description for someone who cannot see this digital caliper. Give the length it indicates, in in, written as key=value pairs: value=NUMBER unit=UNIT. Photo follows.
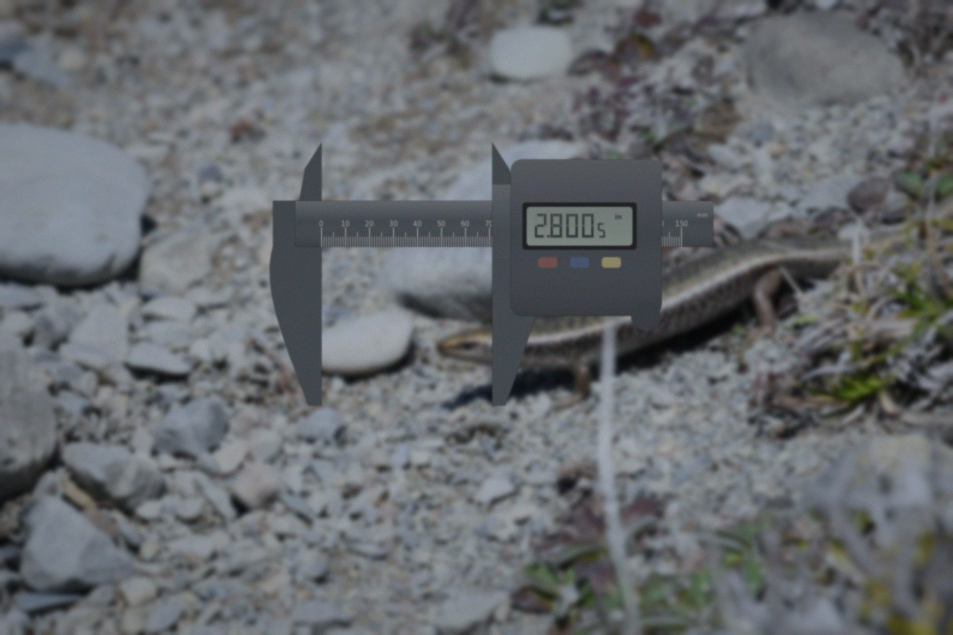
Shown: value=2.8005 unit=in
